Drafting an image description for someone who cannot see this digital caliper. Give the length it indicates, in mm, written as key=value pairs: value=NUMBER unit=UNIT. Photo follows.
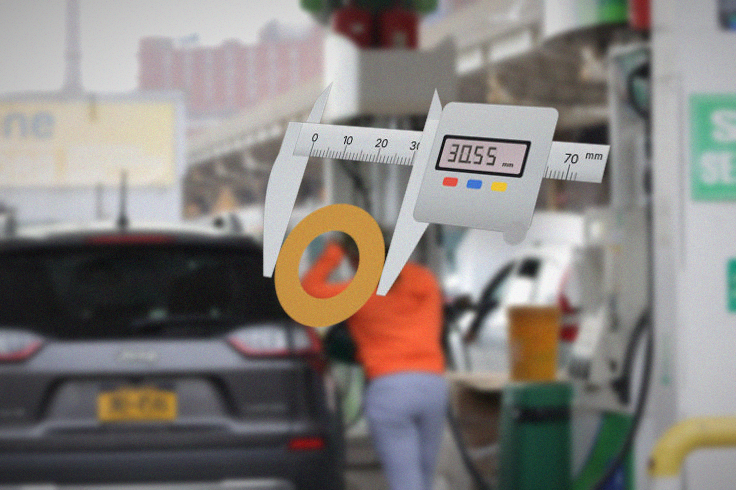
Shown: value=30.55 unit=mm
